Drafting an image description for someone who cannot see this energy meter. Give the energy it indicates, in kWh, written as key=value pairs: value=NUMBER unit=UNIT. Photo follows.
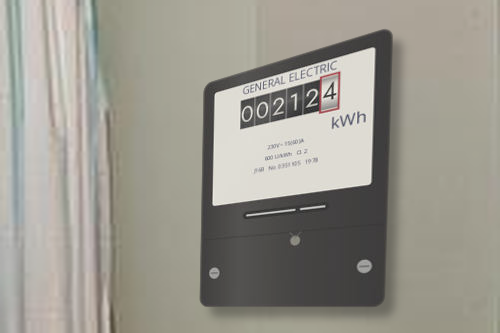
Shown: value=212.4 unit=kWh
